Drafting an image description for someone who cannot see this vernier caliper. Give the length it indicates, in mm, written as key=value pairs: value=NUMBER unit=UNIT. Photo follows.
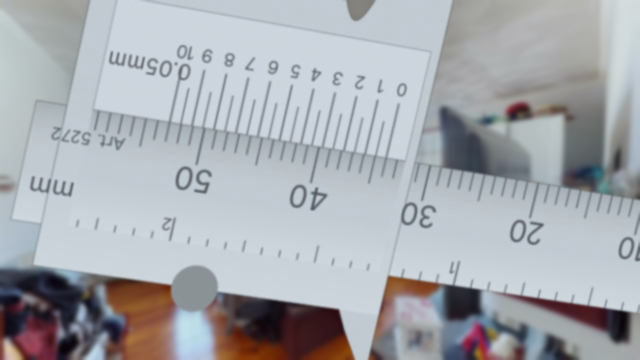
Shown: value=34.0 unit=mm
